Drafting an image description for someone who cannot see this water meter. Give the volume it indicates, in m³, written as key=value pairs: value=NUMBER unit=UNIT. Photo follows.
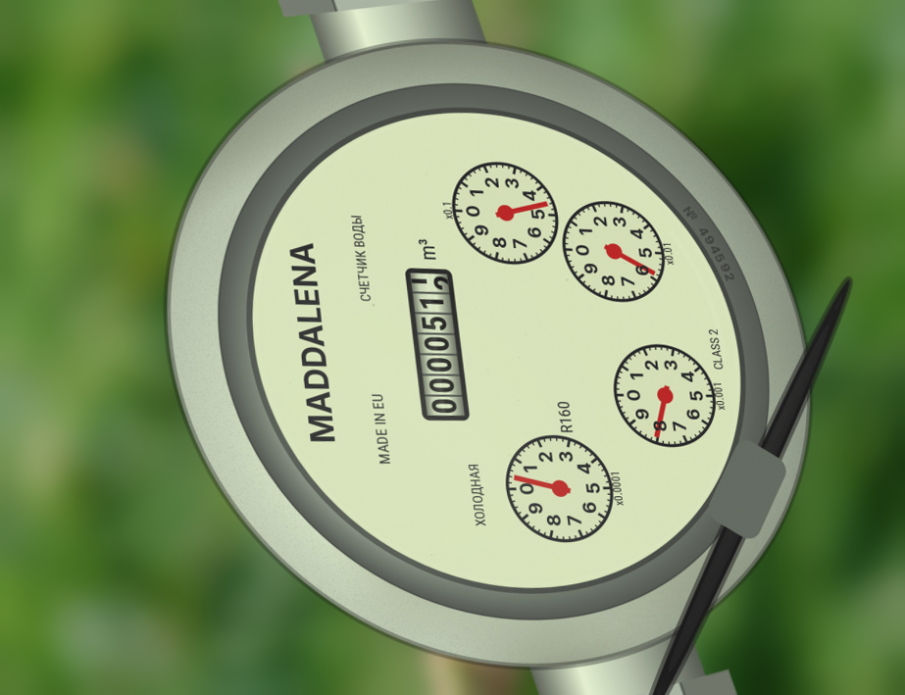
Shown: value=511.4580 unit=m³
